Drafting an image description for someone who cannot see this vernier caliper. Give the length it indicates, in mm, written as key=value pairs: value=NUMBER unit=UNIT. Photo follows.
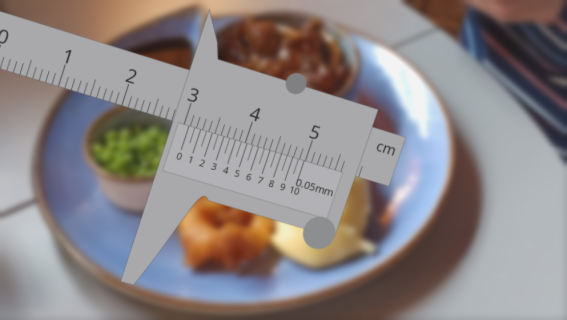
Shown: value=30.8 unit=mm
